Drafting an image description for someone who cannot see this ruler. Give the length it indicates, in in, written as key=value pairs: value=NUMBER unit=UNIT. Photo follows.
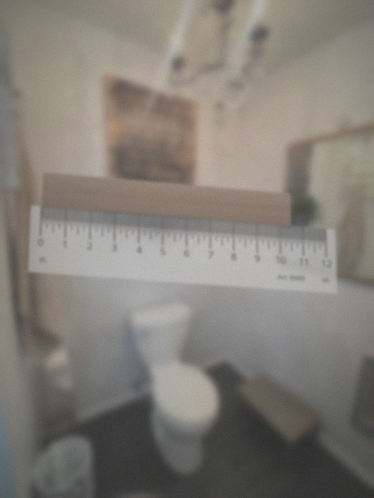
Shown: value=10.5 unit=in
